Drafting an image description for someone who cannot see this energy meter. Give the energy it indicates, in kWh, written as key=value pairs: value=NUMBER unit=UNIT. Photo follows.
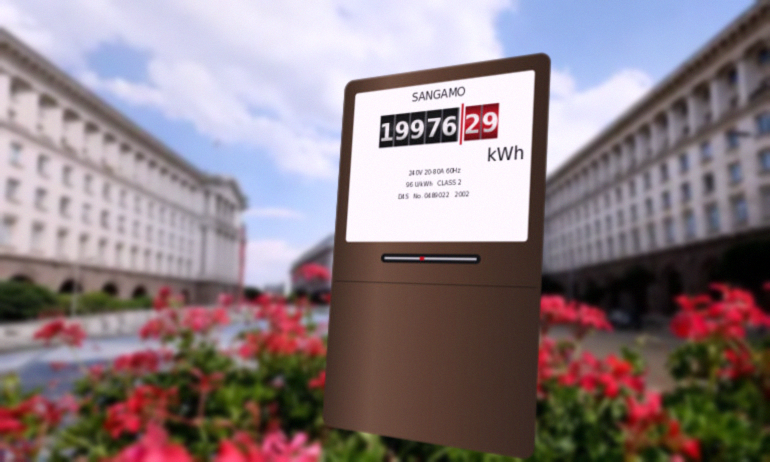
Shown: value=19976.29 unit=kWh
